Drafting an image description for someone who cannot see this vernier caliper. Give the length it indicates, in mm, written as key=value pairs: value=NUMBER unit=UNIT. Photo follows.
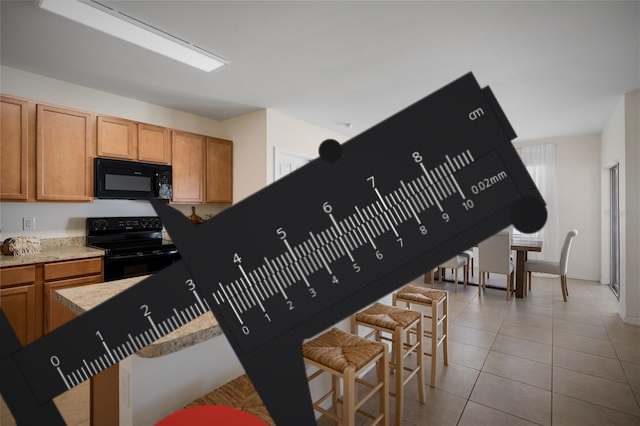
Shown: value=35.0 unit=mm
